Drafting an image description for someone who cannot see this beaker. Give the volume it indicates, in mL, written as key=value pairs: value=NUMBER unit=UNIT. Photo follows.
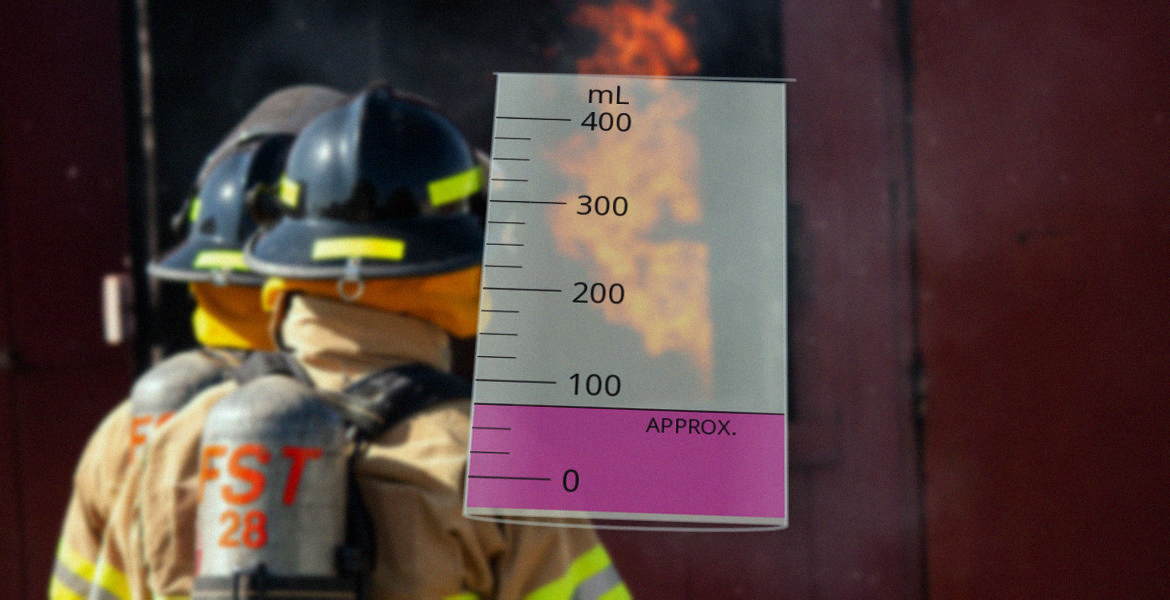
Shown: value=75 unit=mL
